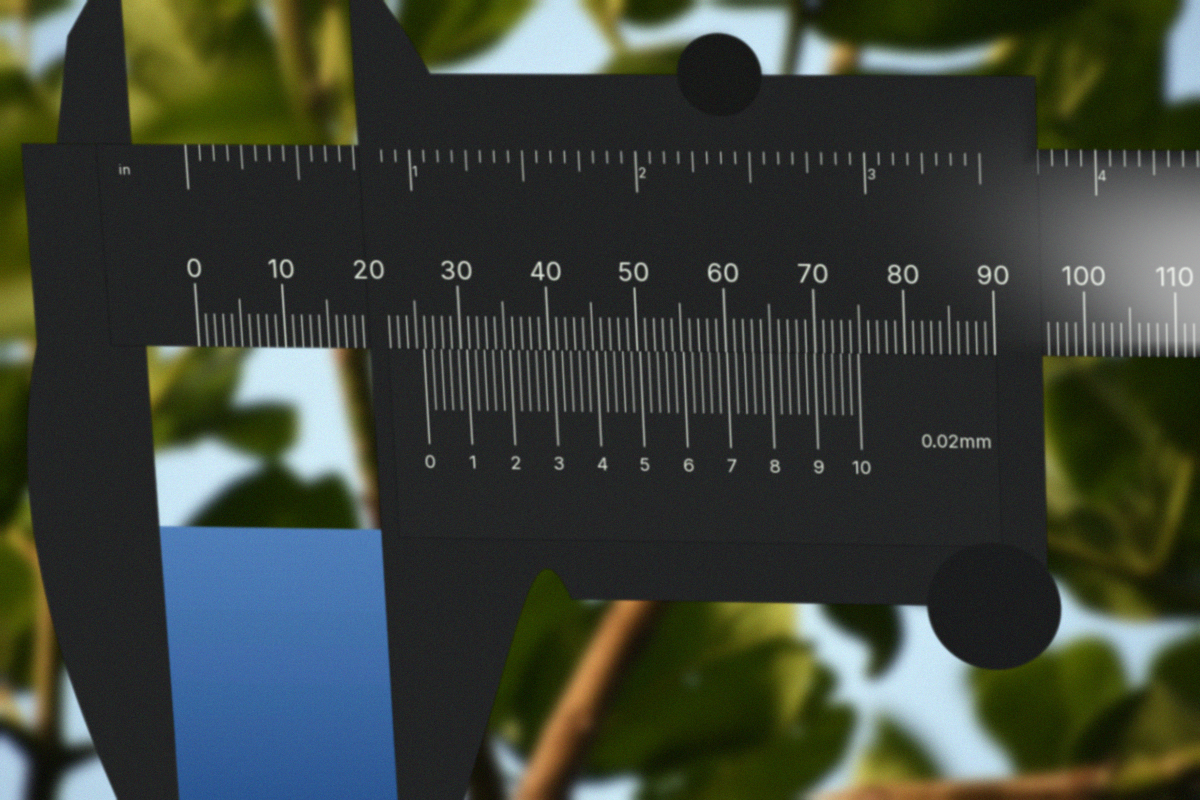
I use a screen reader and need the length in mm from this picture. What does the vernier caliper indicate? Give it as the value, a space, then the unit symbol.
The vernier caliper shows 25.8 mm
